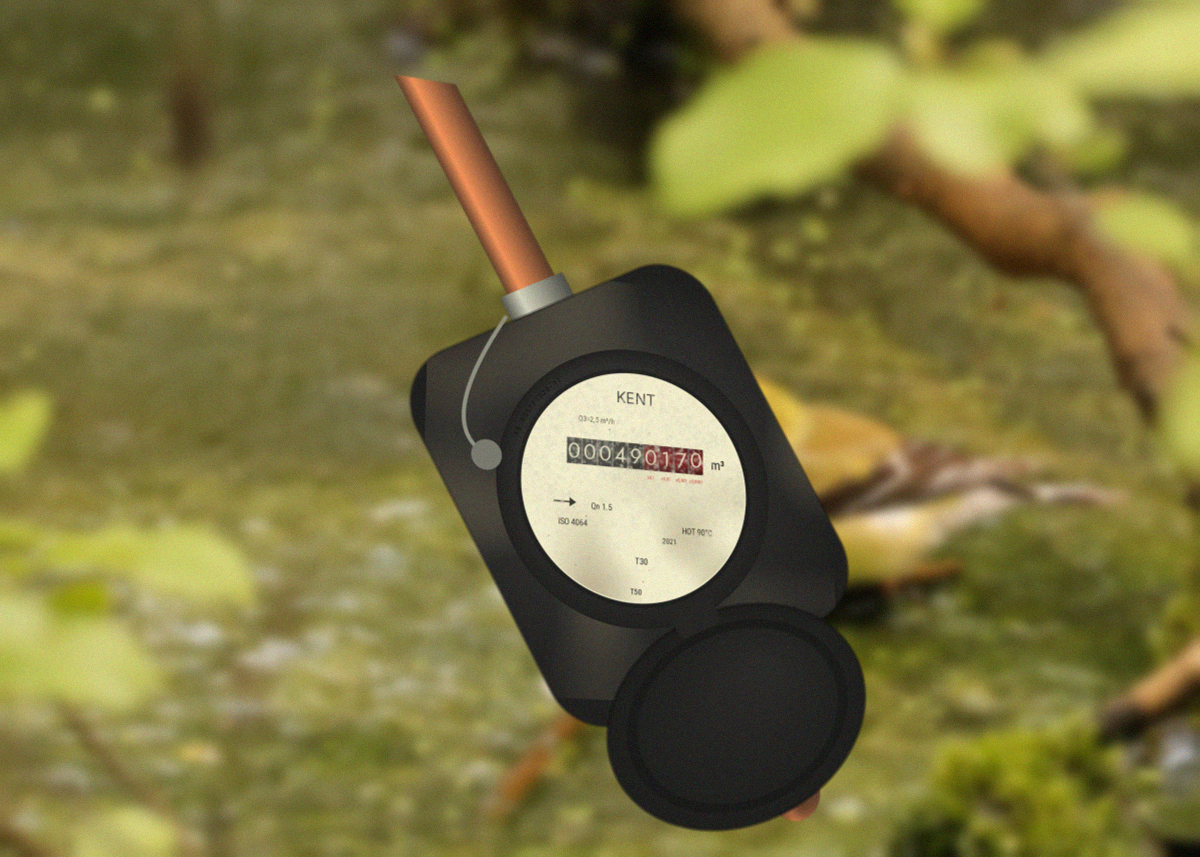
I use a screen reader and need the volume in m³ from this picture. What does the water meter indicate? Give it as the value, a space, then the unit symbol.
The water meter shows 49.0170 m³
